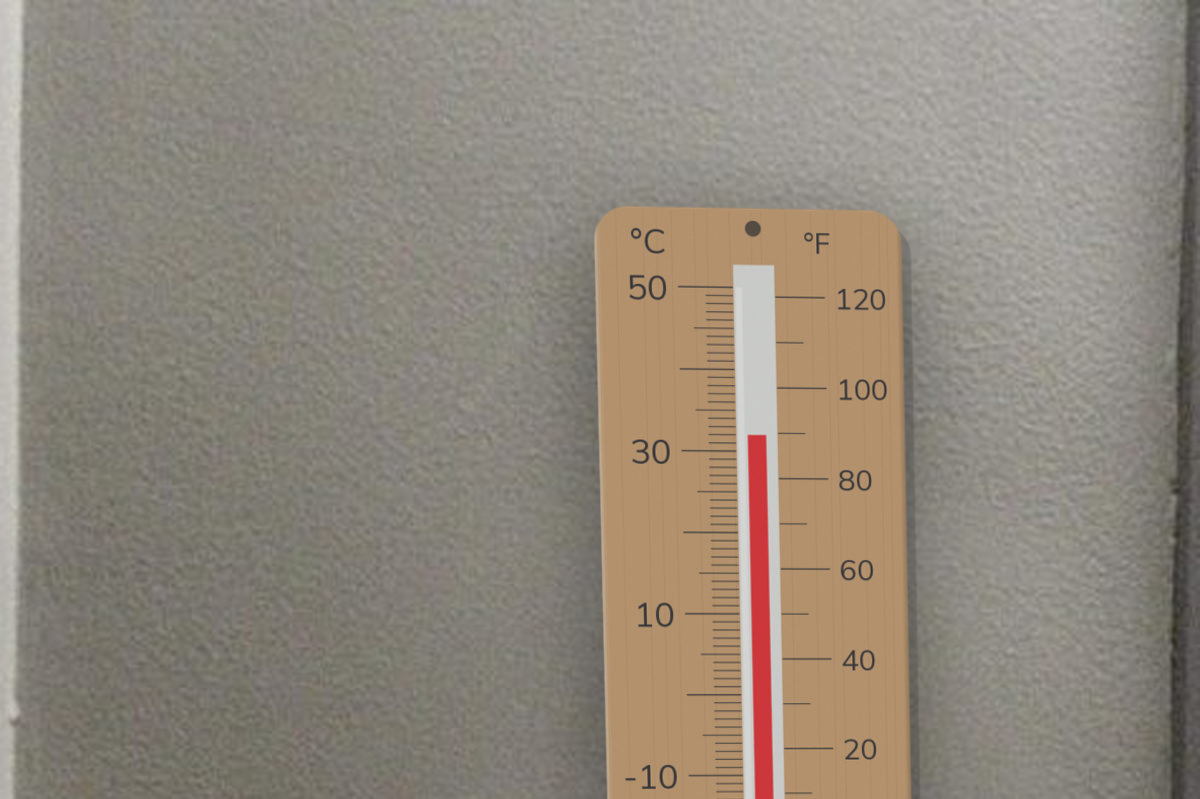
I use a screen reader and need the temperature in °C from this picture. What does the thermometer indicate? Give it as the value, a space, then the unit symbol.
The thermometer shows 32 °C
